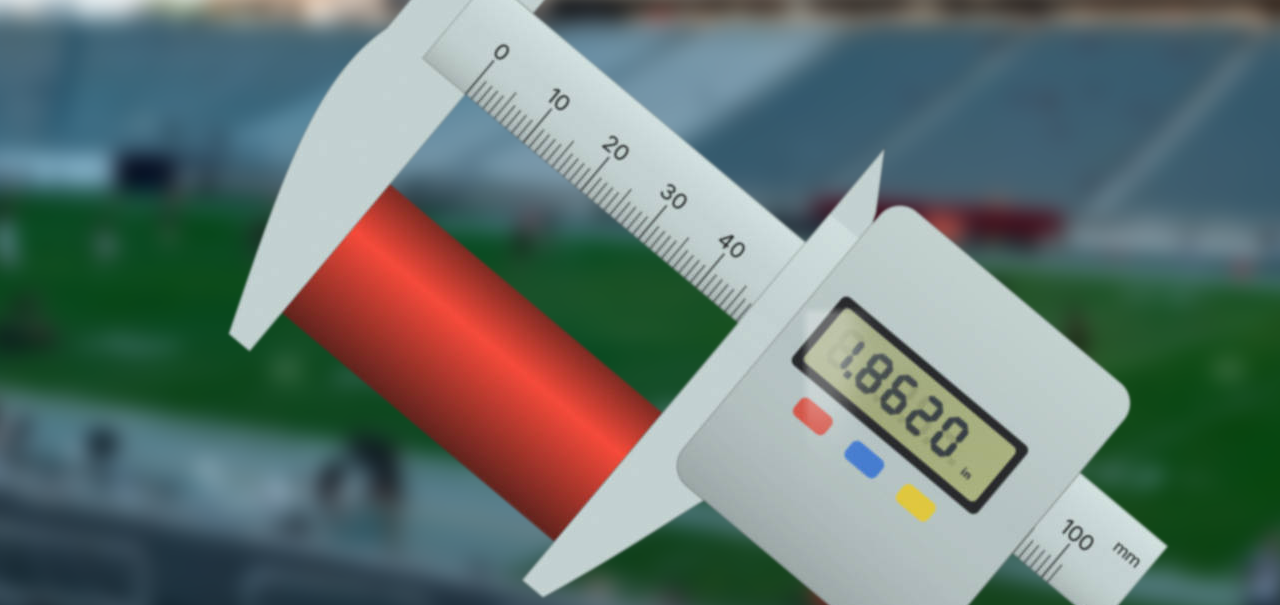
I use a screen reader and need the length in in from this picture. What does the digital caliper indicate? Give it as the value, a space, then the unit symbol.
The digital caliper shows 1.8620 in
